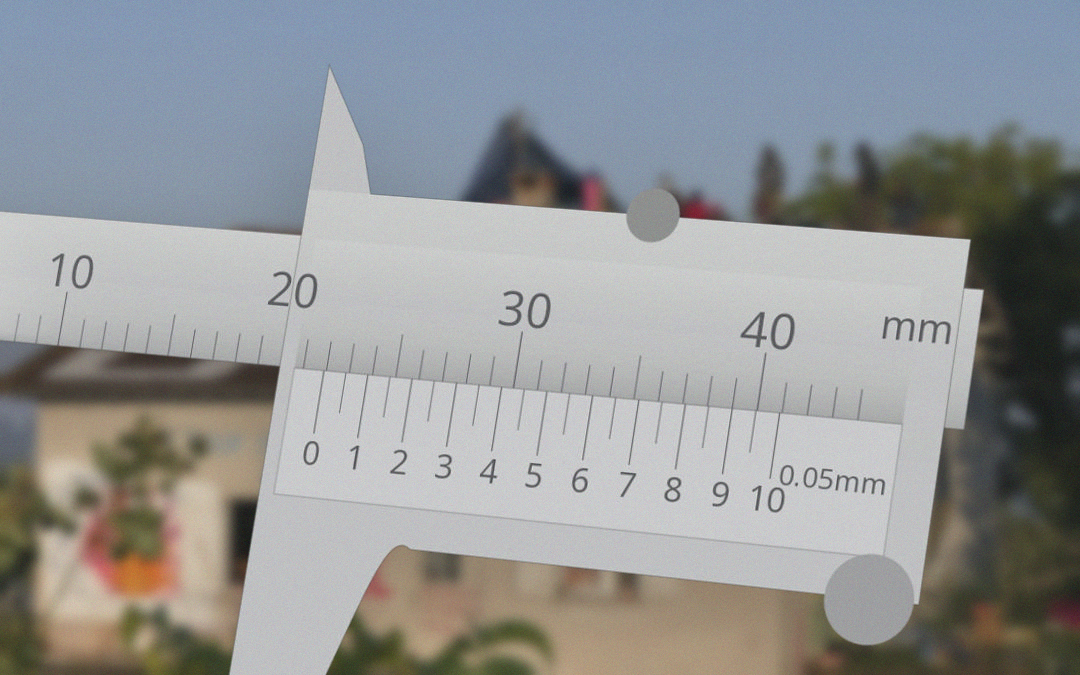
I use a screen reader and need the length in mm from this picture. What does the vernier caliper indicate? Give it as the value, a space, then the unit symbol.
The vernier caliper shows 21.90 mm
